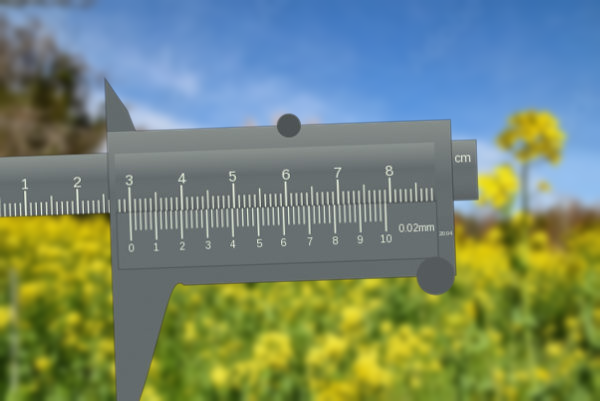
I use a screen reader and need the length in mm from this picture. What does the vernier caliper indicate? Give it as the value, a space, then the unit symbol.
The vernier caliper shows 30.0 mm
